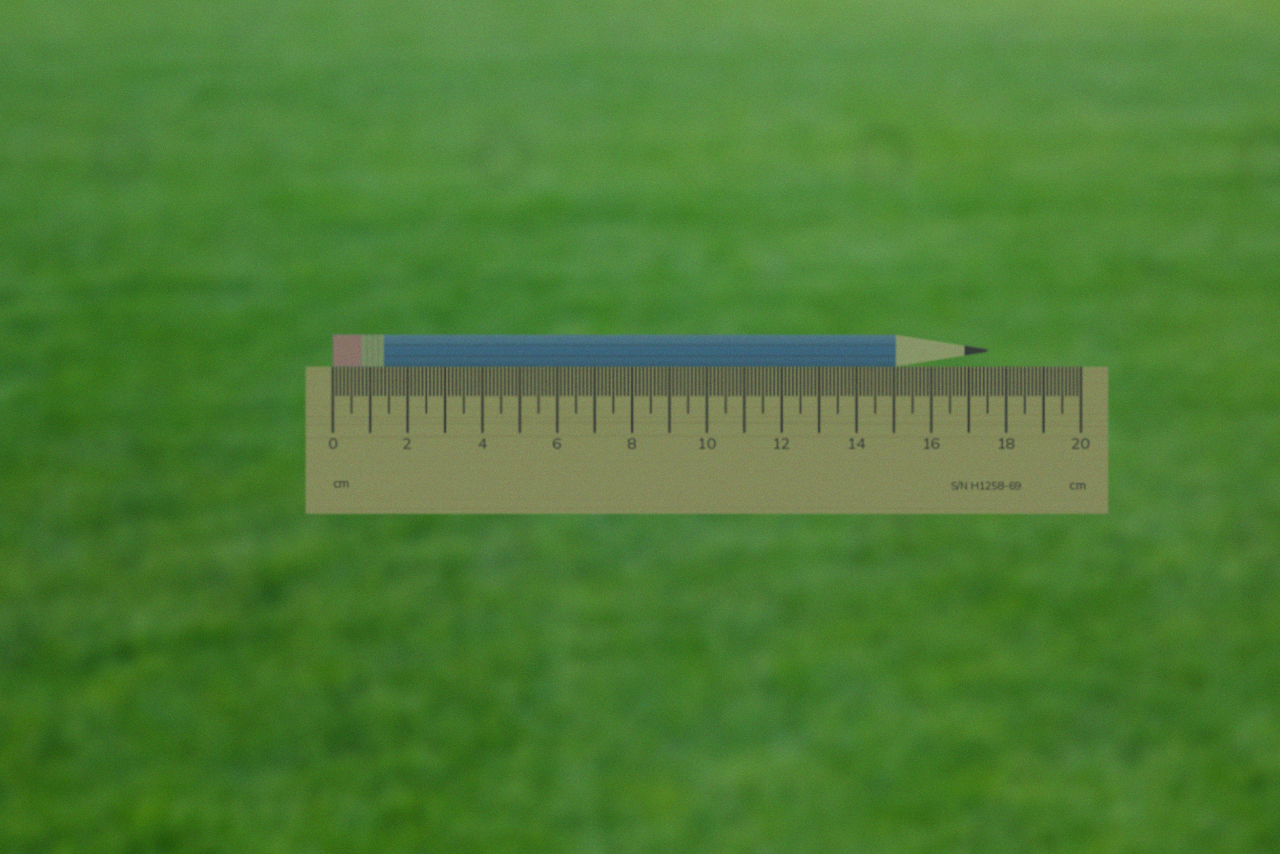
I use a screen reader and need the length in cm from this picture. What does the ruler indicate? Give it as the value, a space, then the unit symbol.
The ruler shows 17.5 cm
